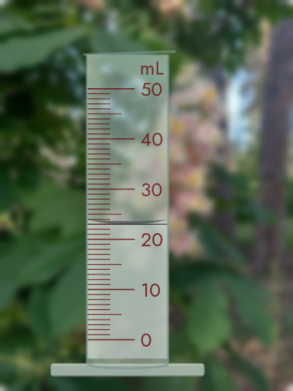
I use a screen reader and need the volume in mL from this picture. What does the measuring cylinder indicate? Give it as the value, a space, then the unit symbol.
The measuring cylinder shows 23 mL
